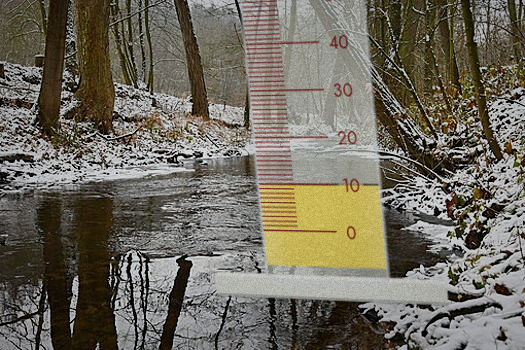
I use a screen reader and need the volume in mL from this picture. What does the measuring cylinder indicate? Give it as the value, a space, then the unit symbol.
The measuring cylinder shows 10 mL
